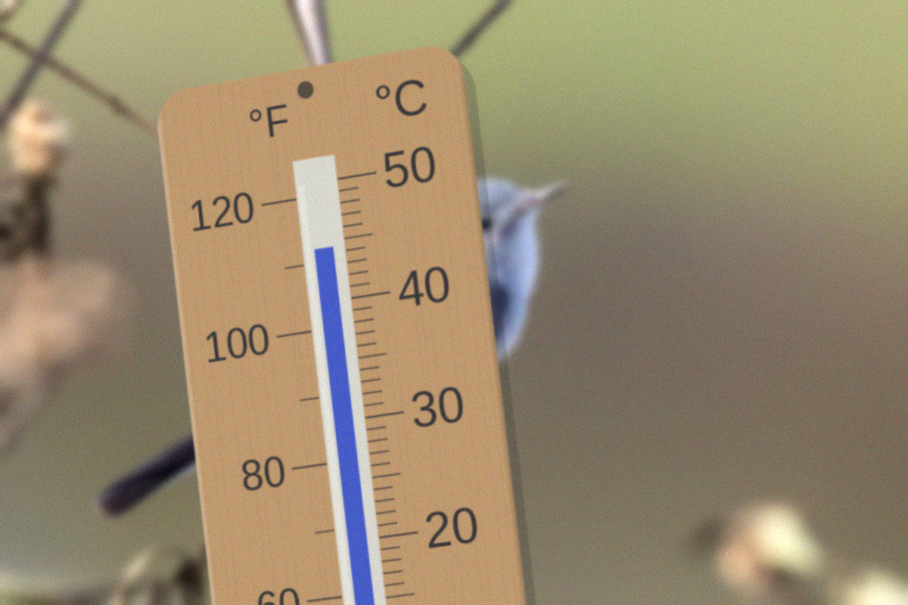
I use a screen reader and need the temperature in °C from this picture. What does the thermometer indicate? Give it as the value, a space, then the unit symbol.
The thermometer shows 44.5 °C
